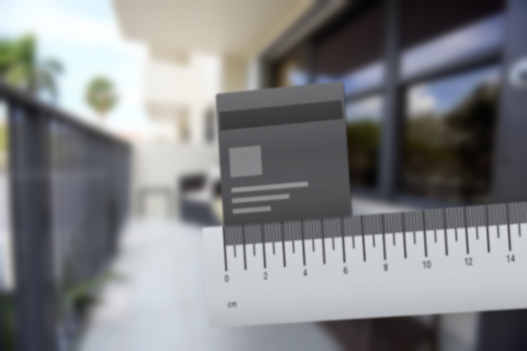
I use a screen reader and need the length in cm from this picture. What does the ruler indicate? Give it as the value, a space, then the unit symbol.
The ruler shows 6.5 cm
